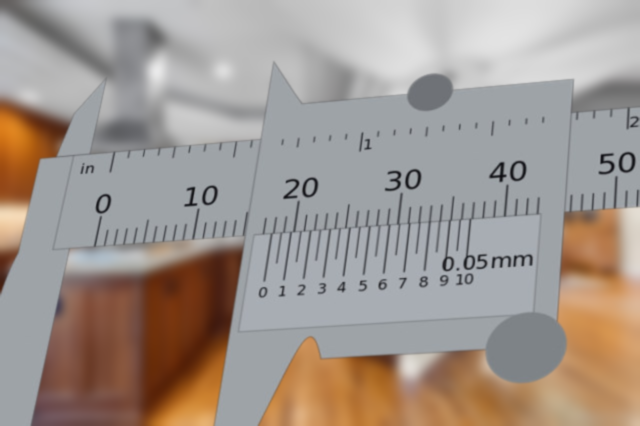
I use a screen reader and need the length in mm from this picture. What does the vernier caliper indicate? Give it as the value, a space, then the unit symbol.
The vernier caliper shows 17.8 mm
